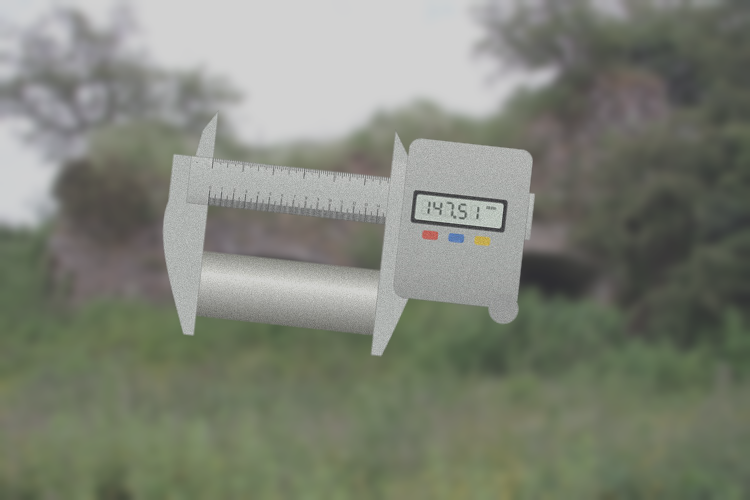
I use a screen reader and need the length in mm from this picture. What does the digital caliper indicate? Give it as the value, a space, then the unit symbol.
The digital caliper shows 147.51 mm
